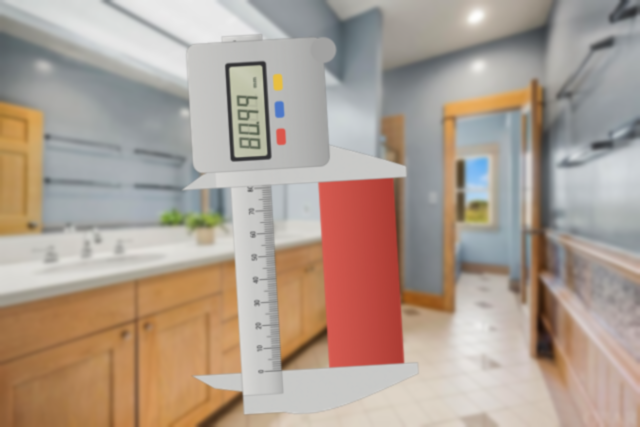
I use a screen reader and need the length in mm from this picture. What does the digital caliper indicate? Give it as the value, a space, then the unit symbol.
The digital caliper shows 80.99 mm
